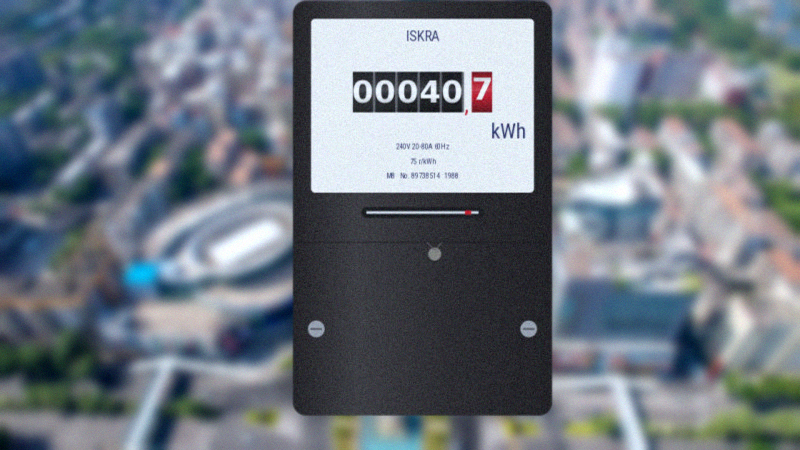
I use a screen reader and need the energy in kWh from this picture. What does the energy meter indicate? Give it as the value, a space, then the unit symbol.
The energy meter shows 40.7 kWh
